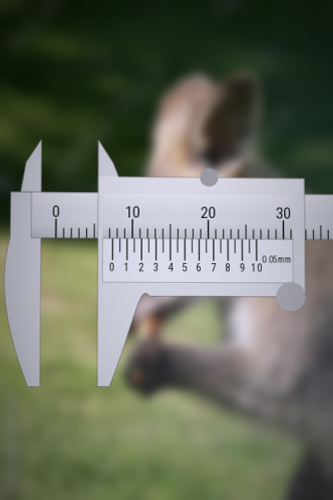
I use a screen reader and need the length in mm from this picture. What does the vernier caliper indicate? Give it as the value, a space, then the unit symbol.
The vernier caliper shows 7.4 mm
